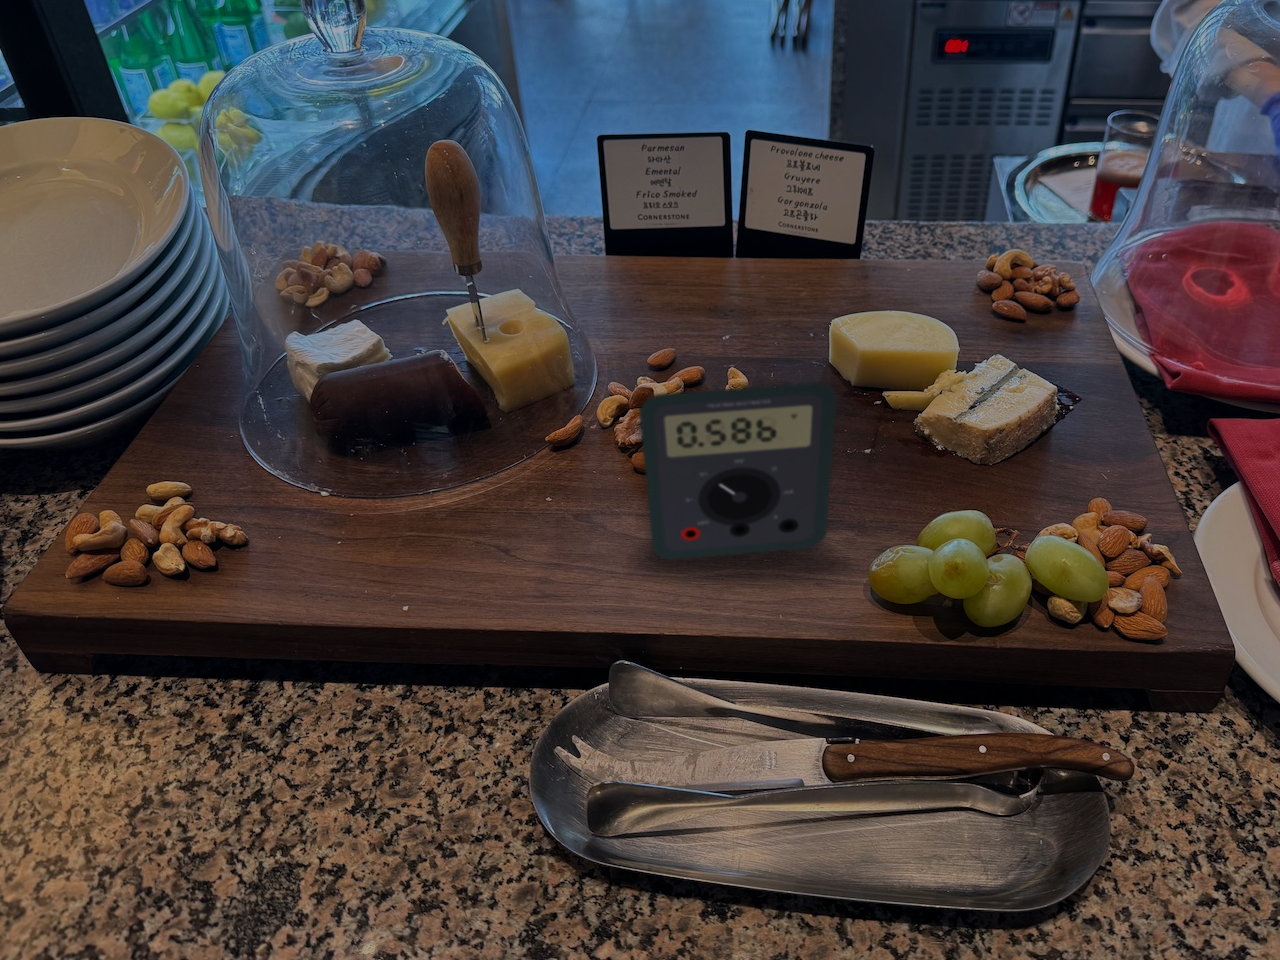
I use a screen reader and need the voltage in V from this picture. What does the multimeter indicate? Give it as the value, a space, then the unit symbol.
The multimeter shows 0.586 V
